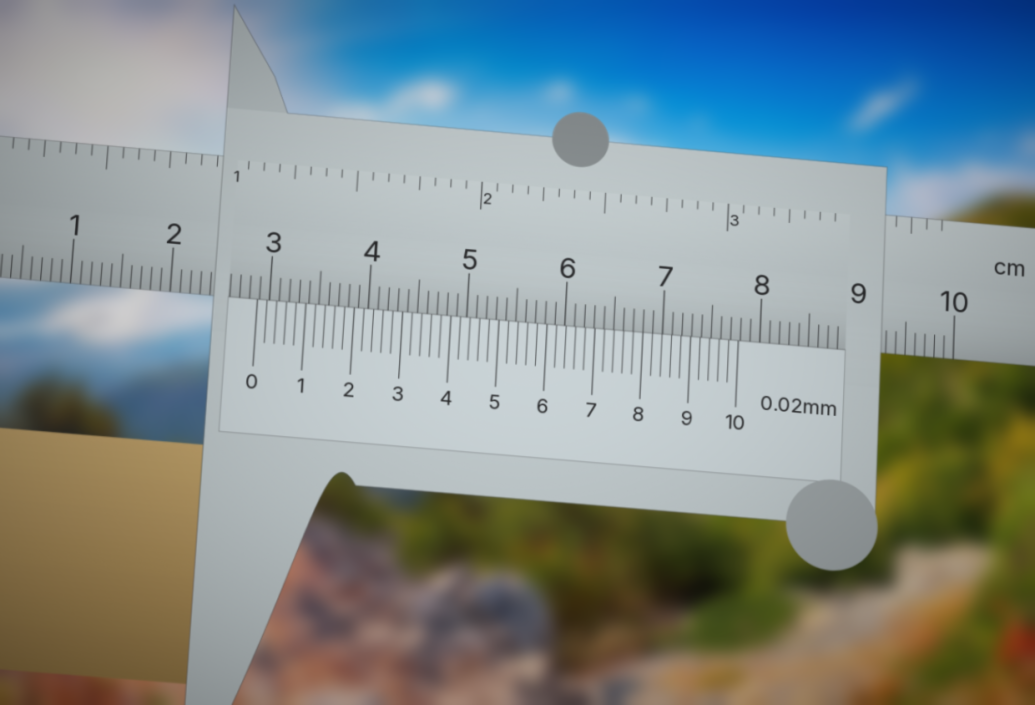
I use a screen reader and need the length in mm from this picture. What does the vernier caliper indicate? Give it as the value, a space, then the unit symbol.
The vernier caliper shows 28.8 mm
